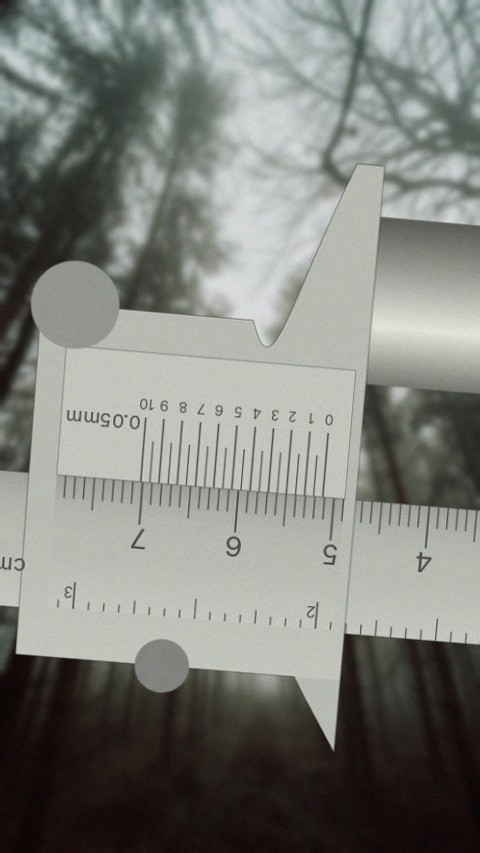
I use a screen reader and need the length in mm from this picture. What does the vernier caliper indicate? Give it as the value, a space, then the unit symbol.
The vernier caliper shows 51.2 mm
